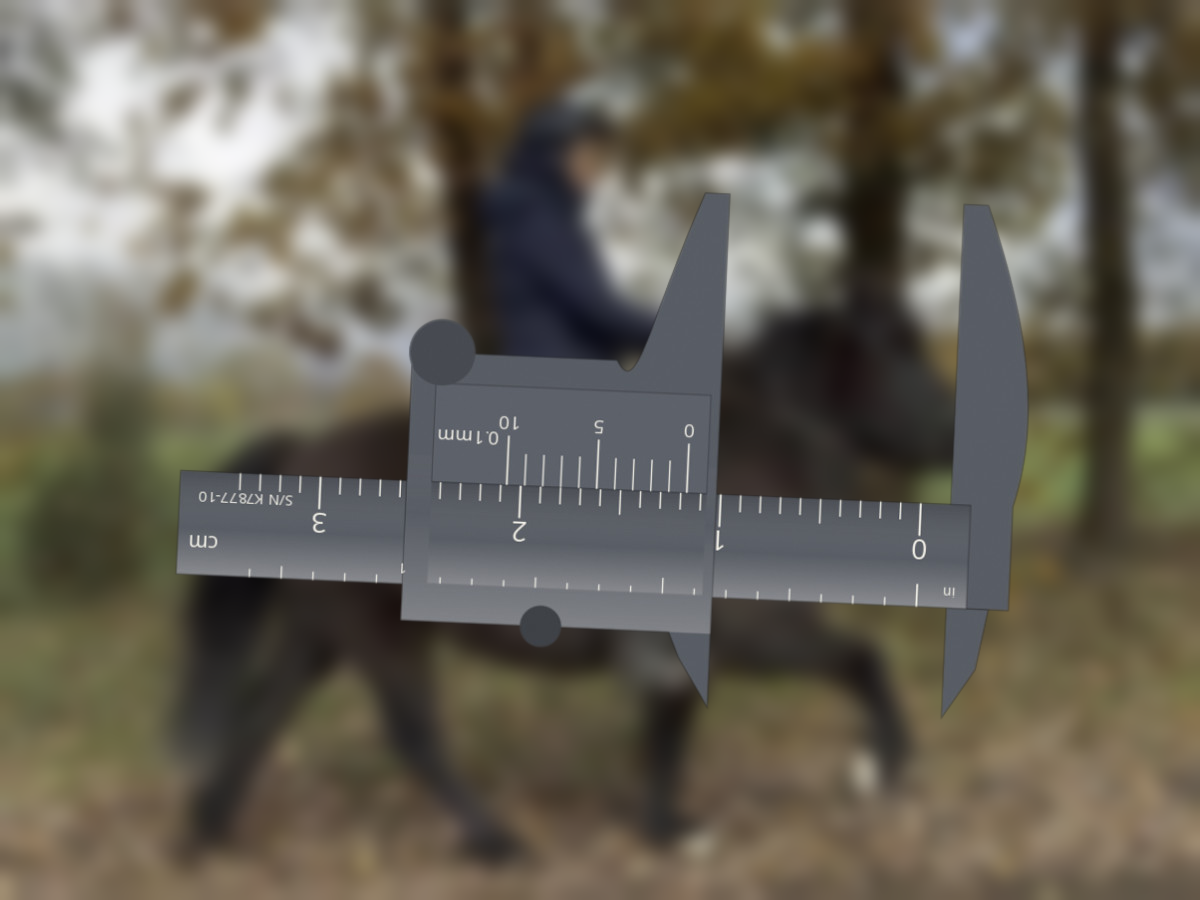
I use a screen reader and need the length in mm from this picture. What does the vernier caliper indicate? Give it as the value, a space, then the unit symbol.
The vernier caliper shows 11.7 mm
